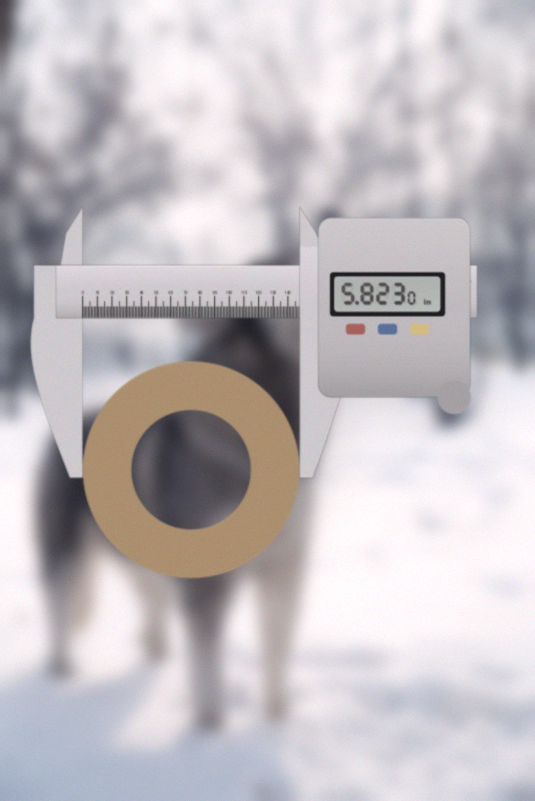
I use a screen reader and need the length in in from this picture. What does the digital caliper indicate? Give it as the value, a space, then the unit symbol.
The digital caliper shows 5.8230 in
